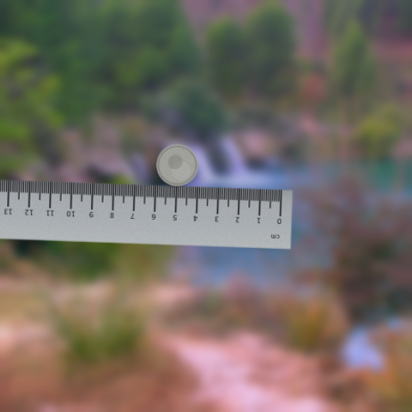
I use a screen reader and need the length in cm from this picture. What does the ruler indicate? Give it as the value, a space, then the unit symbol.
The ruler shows 2 cm
